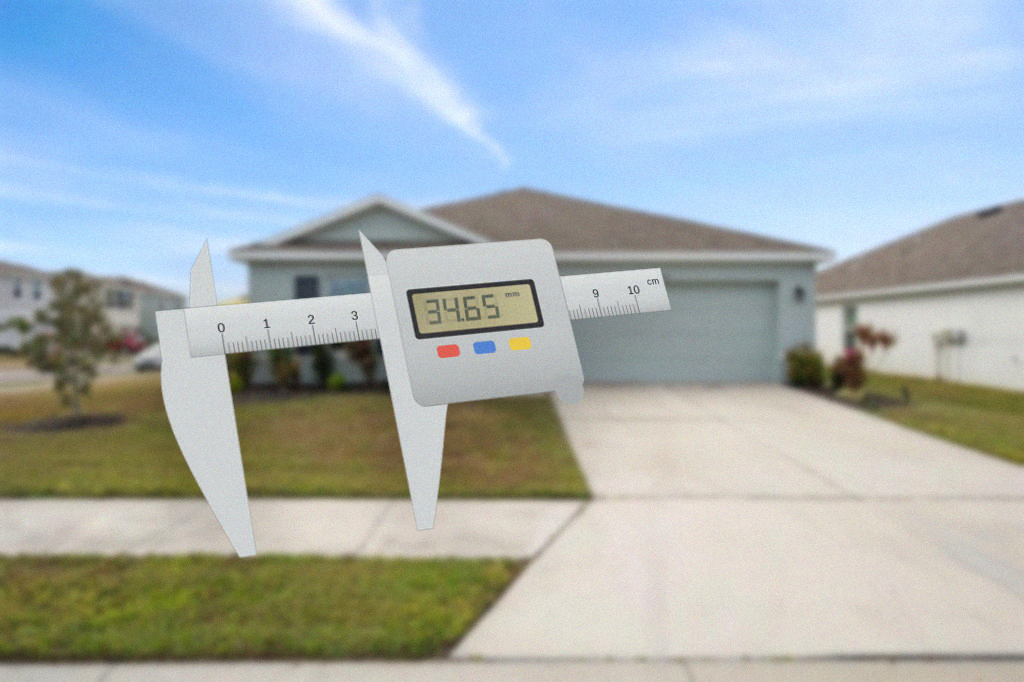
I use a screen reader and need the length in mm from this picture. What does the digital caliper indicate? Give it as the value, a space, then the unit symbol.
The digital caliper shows 34.65 mm
